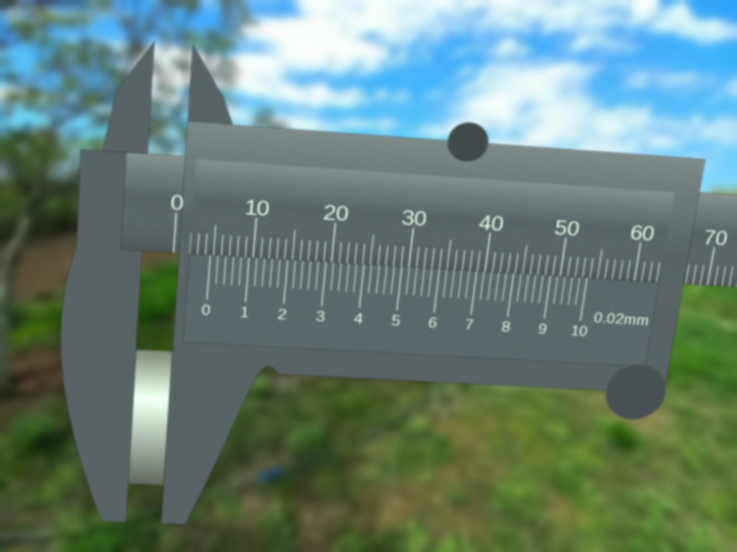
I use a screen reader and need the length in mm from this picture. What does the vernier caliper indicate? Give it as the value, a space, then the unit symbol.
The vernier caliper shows 4.6 mm
